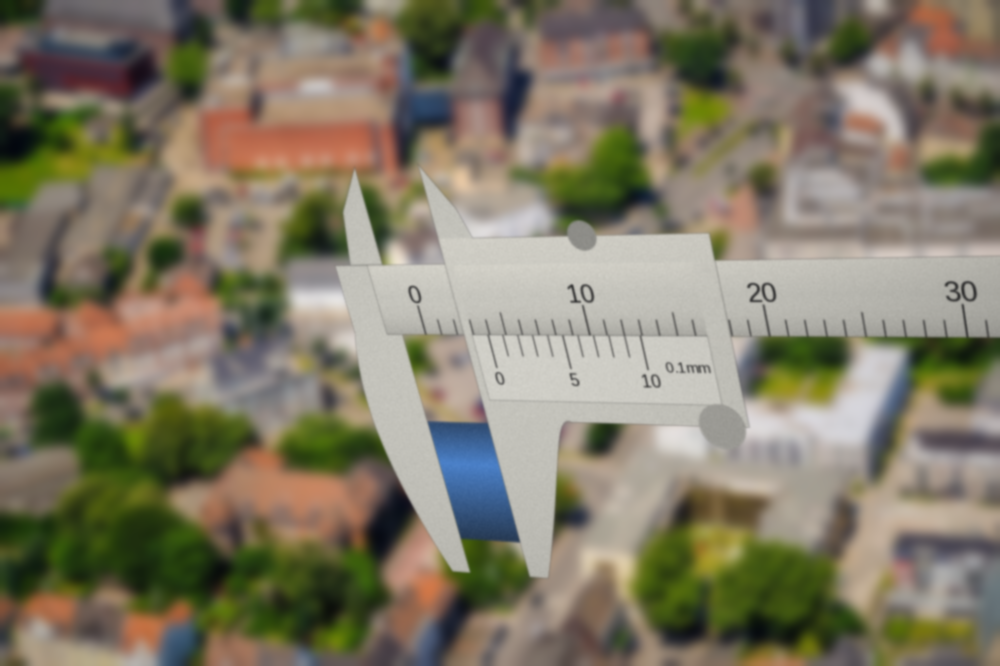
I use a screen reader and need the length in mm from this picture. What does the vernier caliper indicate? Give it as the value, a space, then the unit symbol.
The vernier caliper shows 3.9 mm
